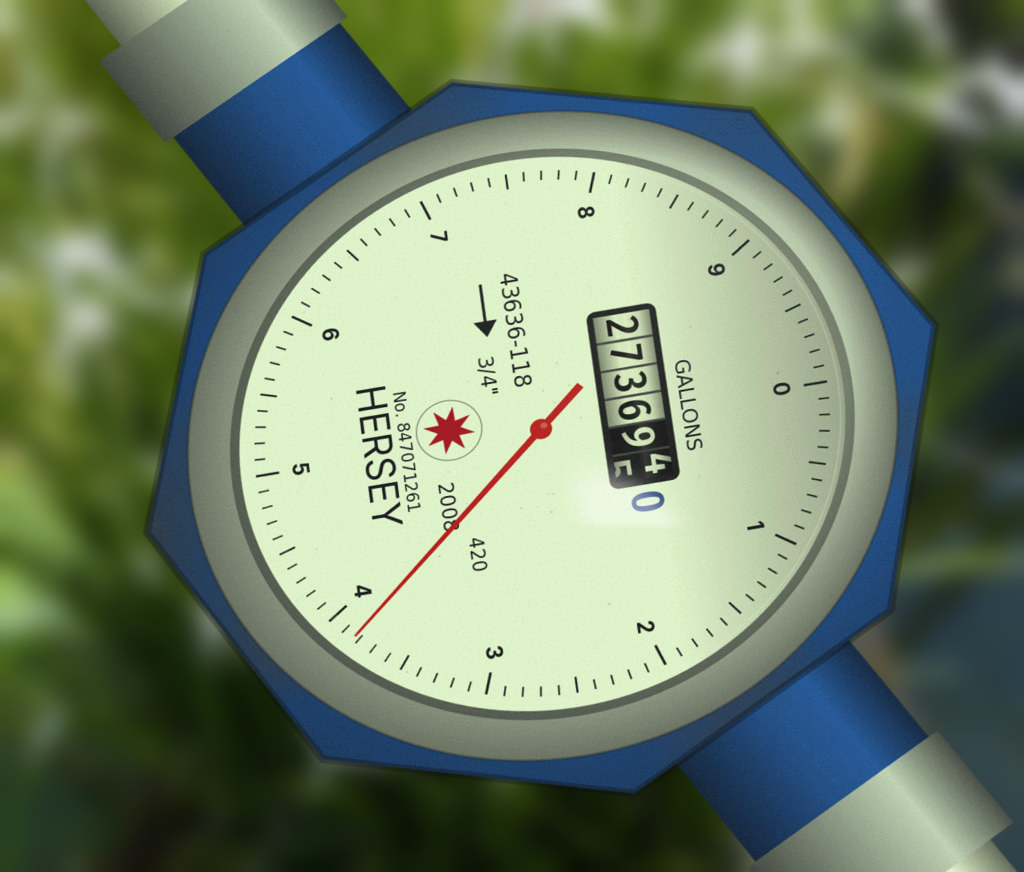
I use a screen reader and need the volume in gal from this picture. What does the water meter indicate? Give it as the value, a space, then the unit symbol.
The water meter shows 2736943.8 gal
